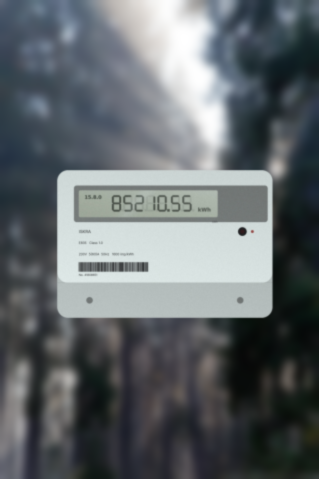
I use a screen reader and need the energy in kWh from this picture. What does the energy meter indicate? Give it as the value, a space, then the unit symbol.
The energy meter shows 85210.55 kWh
